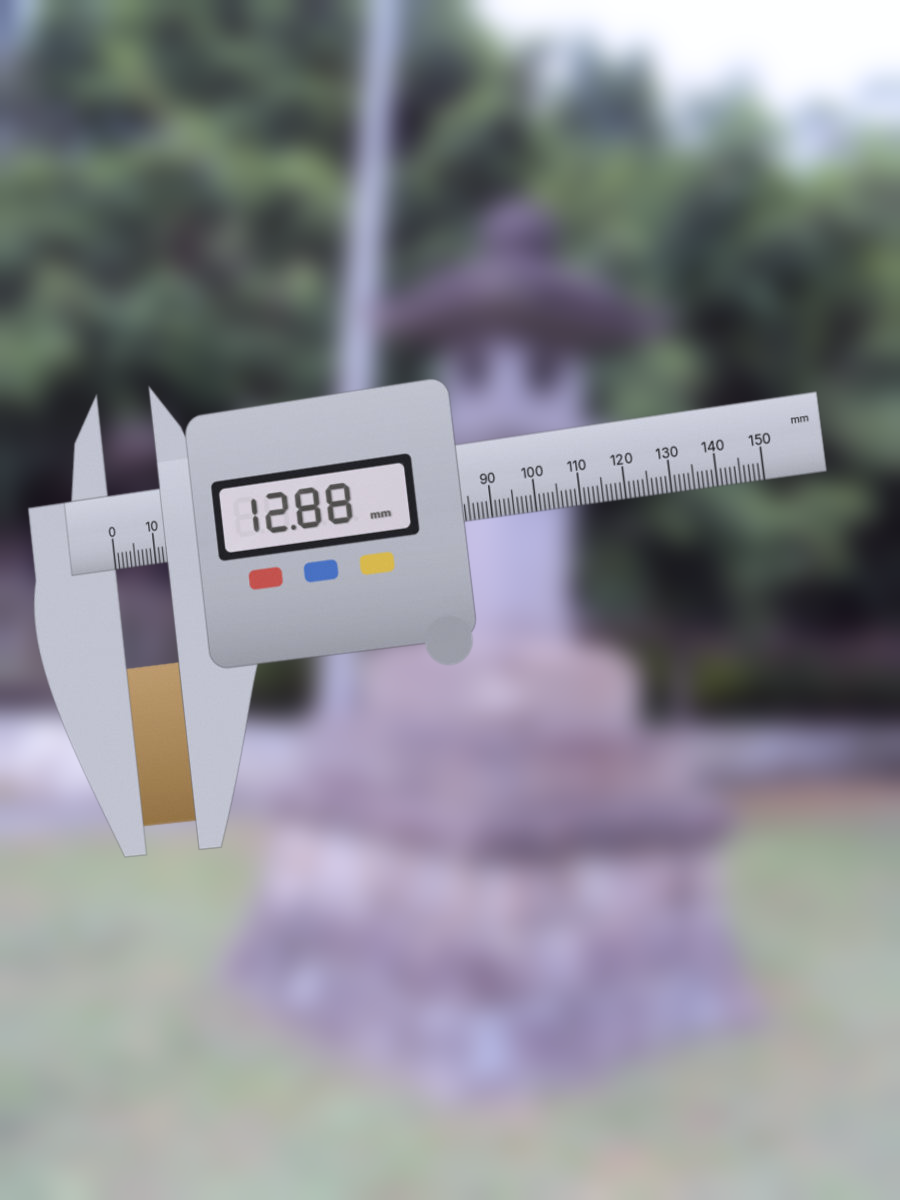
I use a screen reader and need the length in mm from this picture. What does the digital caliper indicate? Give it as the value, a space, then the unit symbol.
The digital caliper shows 12.88 mm
